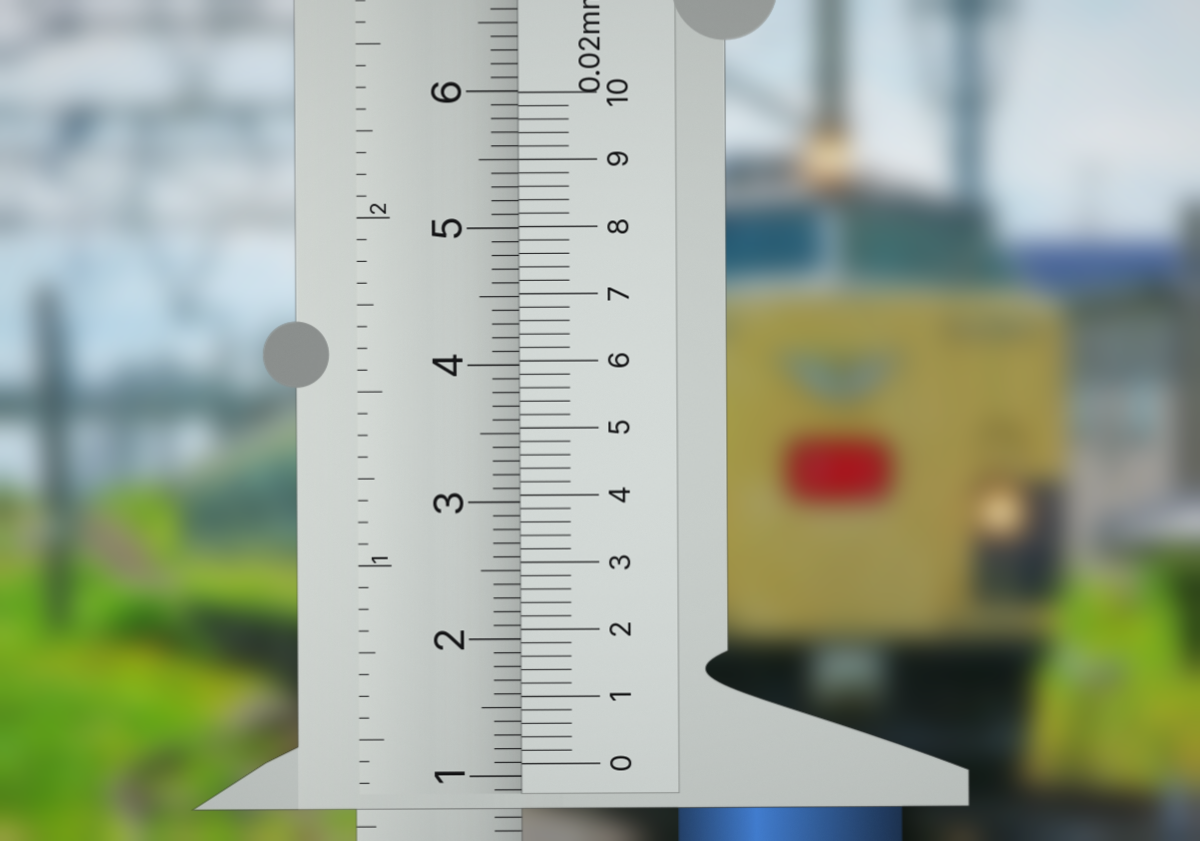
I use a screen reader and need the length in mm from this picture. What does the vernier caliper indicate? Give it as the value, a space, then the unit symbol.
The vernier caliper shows 10.9 mm
